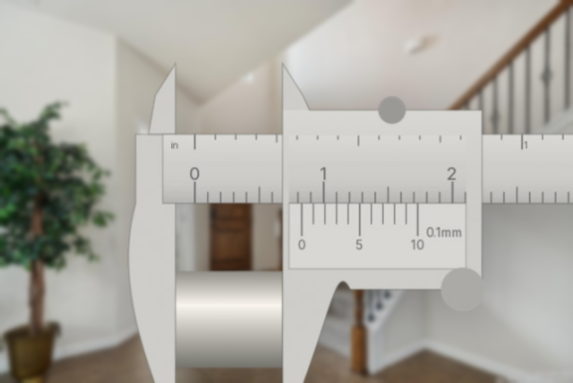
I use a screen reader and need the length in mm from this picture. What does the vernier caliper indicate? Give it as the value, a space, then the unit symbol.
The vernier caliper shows 8.3 mm
